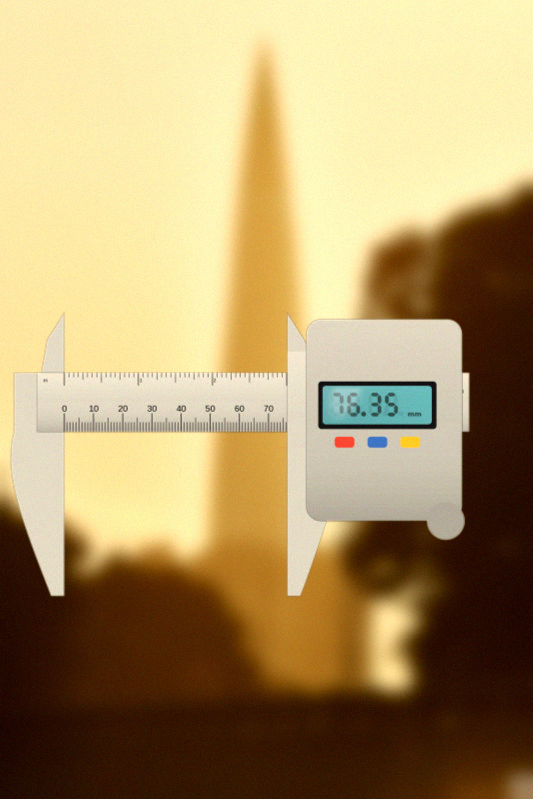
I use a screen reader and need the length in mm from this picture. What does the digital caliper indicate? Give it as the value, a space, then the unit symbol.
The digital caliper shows 76.35 mm
